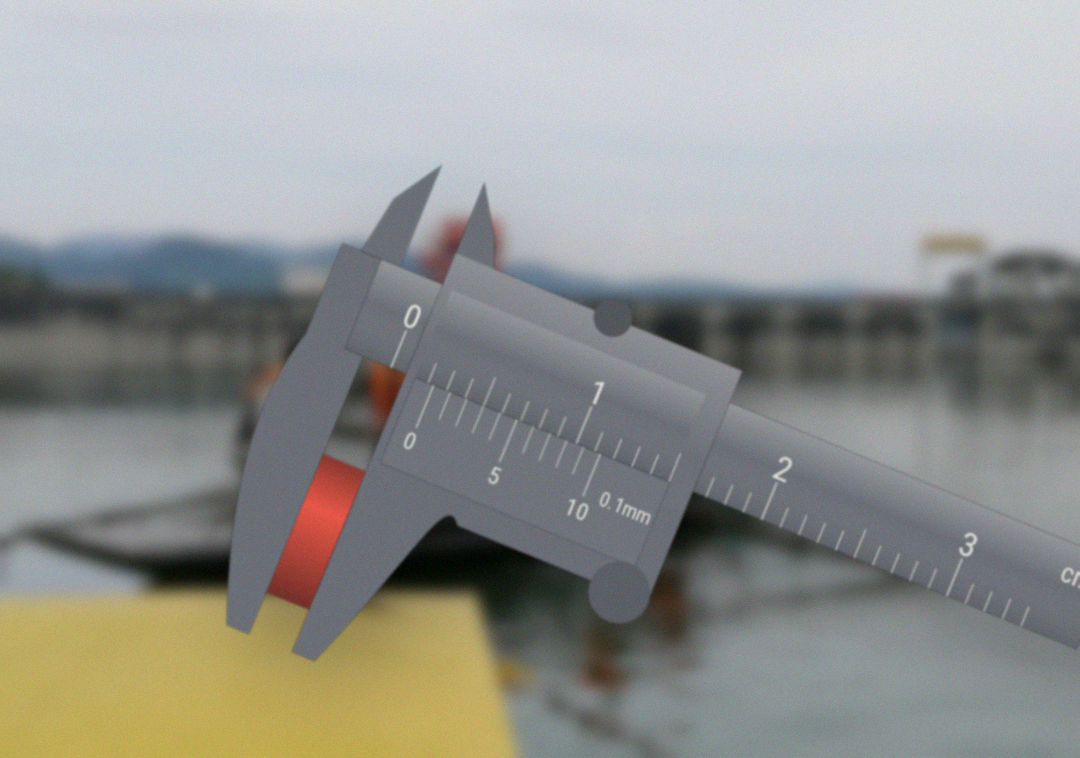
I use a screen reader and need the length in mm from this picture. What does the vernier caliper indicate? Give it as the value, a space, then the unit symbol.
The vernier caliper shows 2.3 mm
